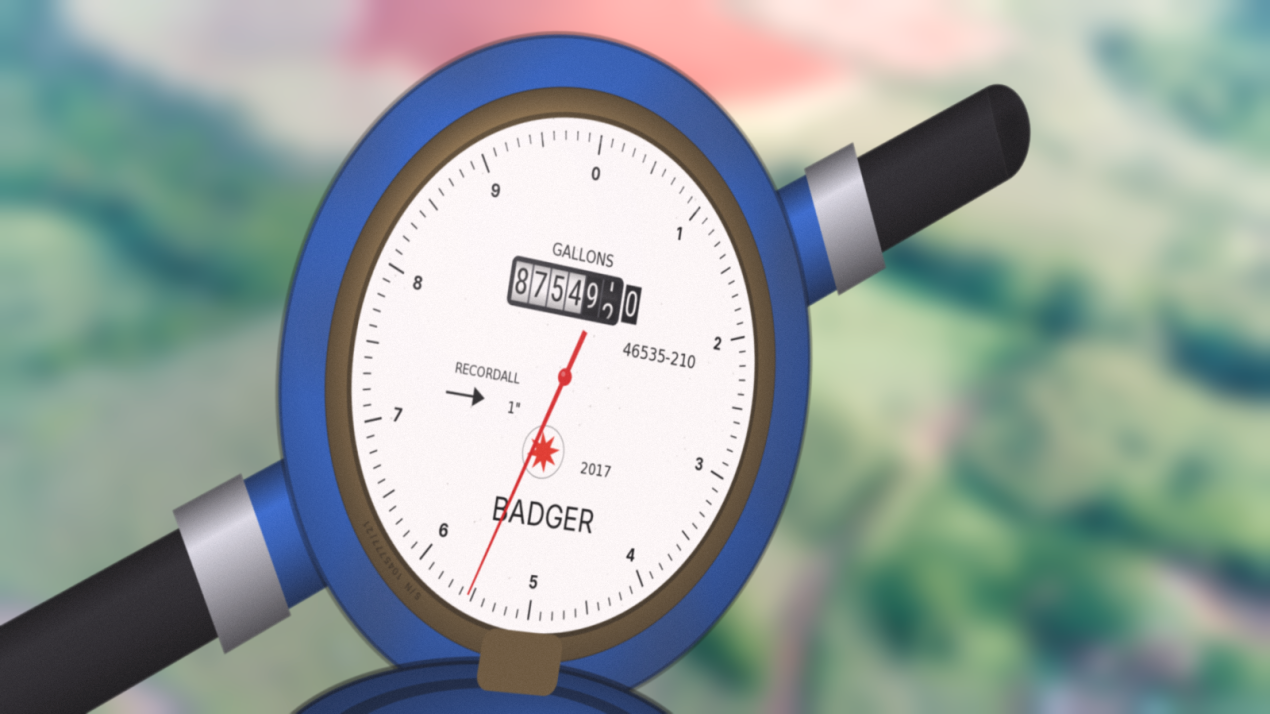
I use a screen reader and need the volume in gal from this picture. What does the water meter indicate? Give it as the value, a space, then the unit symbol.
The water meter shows 8754915.5 gal
